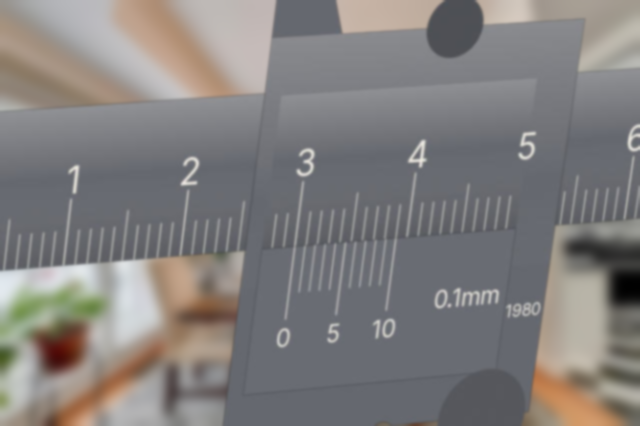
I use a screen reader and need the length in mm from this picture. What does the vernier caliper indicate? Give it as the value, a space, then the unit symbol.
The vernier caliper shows 30.0 mm
